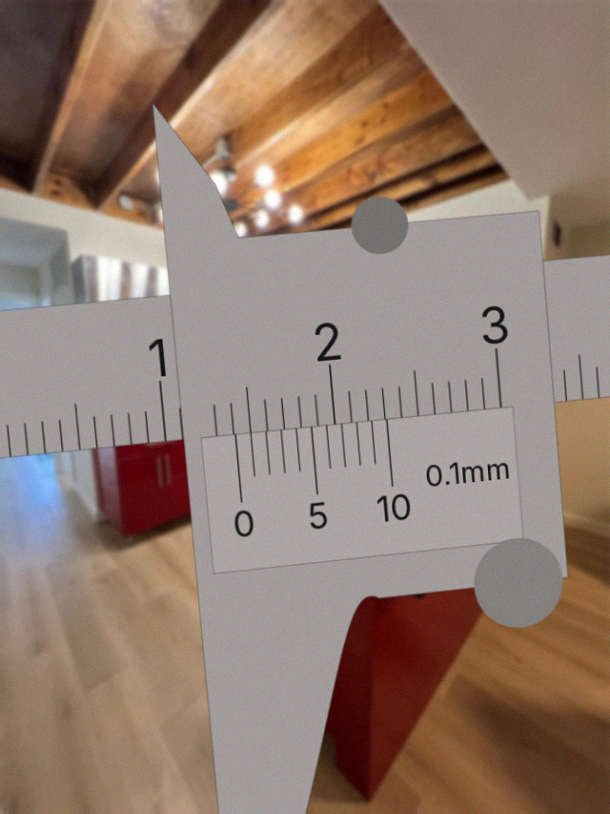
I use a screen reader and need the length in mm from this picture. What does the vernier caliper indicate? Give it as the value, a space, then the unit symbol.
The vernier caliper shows 14.1 mm
